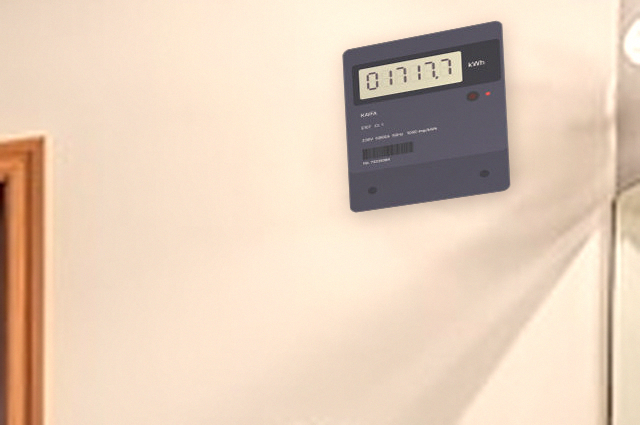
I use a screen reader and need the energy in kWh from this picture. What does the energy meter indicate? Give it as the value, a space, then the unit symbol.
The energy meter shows 1717.7 kWh
